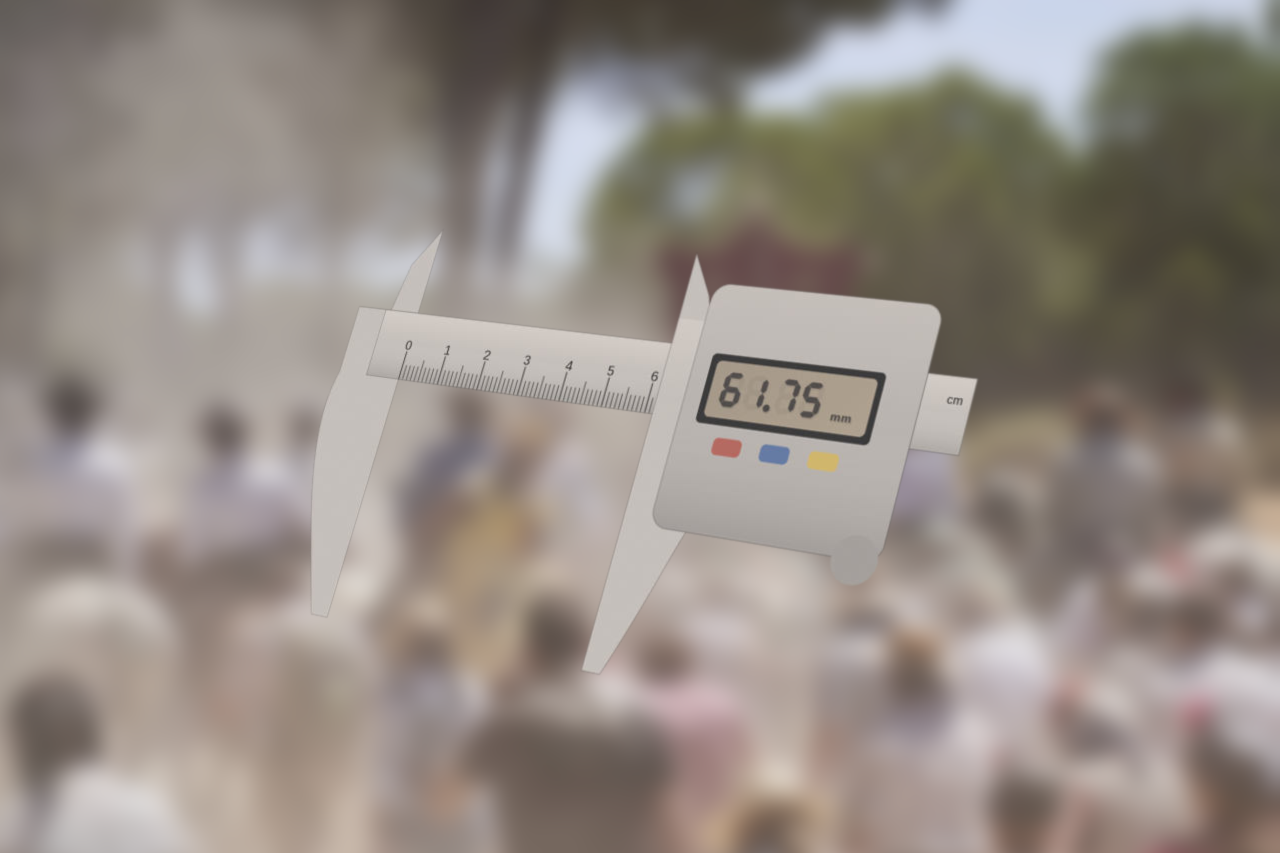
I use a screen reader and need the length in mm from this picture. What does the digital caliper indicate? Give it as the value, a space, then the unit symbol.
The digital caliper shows 61.75 mm
